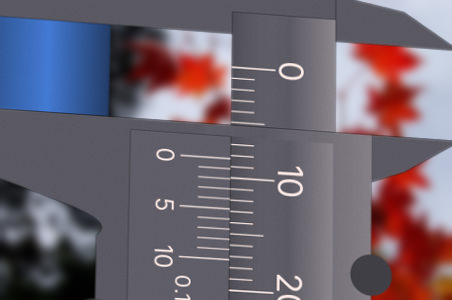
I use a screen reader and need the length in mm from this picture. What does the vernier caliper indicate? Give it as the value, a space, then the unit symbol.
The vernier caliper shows 8.3 mm
